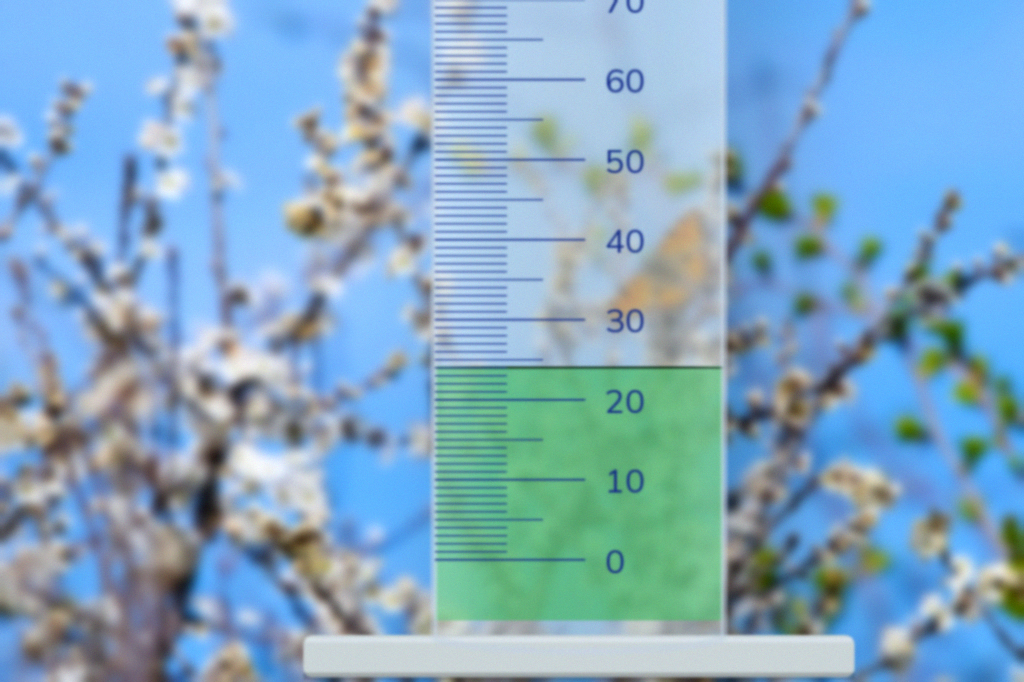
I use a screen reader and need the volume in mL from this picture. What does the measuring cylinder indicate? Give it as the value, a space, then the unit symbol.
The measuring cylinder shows 24 mL
